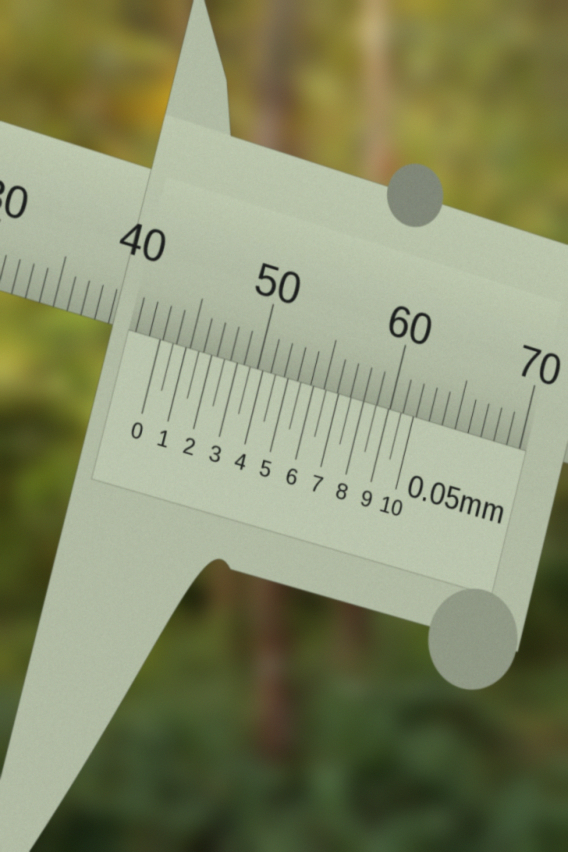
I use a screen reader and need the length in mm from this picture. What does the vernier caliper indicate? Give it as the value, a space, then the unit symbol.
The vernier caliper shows 42.8 mm
